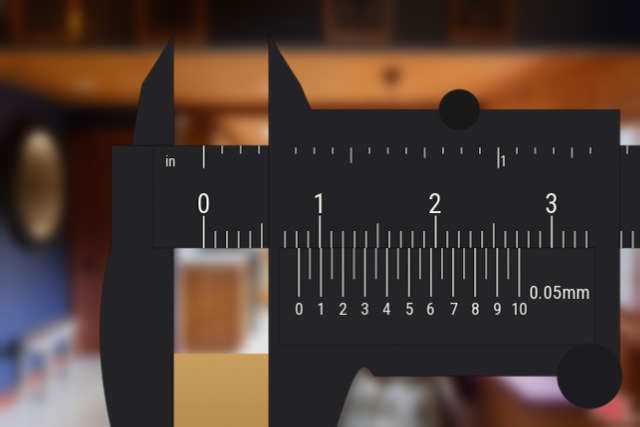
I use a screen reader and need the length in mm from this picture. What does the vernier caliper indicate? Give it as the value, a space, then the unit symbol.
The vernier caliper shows 8.2 mm
